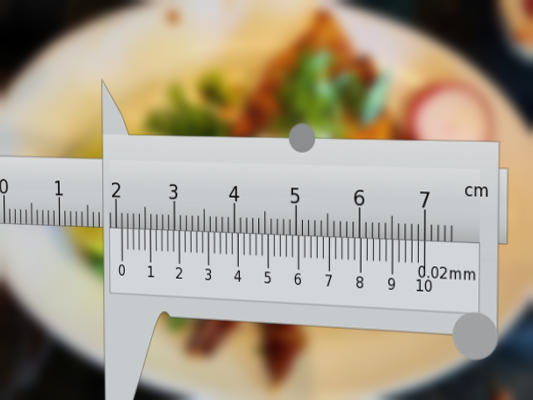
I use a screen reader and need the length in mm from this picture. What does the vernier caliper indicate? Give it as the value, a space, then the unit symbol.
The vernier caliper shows 21.0 mm
